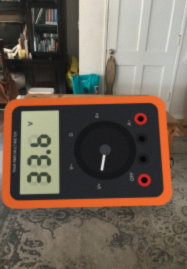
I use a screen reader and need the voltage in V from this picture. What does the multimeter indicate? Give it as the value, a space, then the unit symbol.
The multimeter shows 33.6 V
